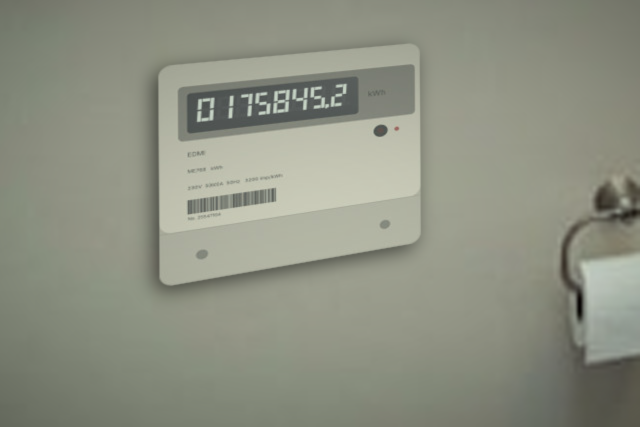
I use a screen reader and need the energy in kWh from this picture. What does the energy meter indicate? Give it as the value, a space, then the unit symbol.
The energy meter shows 175845.2 kWh
